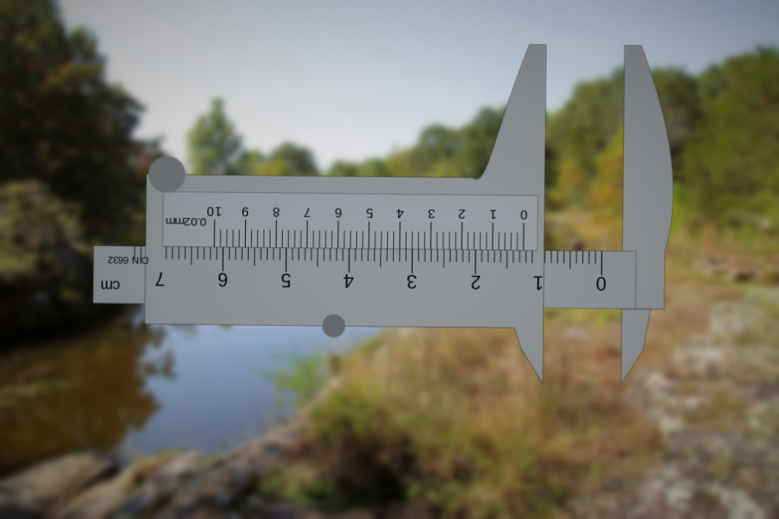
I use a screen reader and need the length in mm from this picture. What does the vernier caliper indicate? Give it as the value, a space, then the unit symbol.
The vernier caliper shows 12.4 mm
